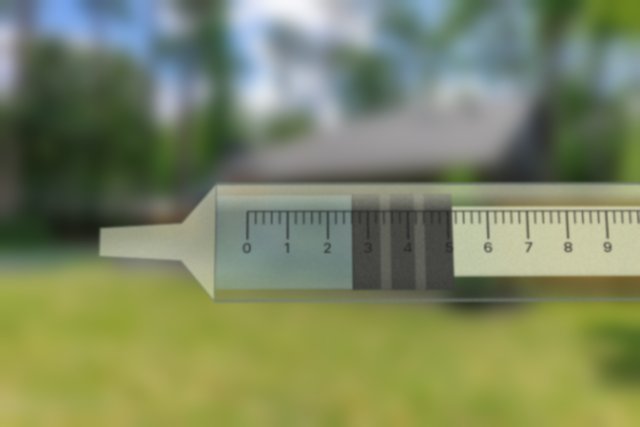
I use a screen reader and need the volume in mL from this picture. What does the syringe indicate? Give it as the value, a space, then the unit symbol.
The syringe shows 2.6 mL
